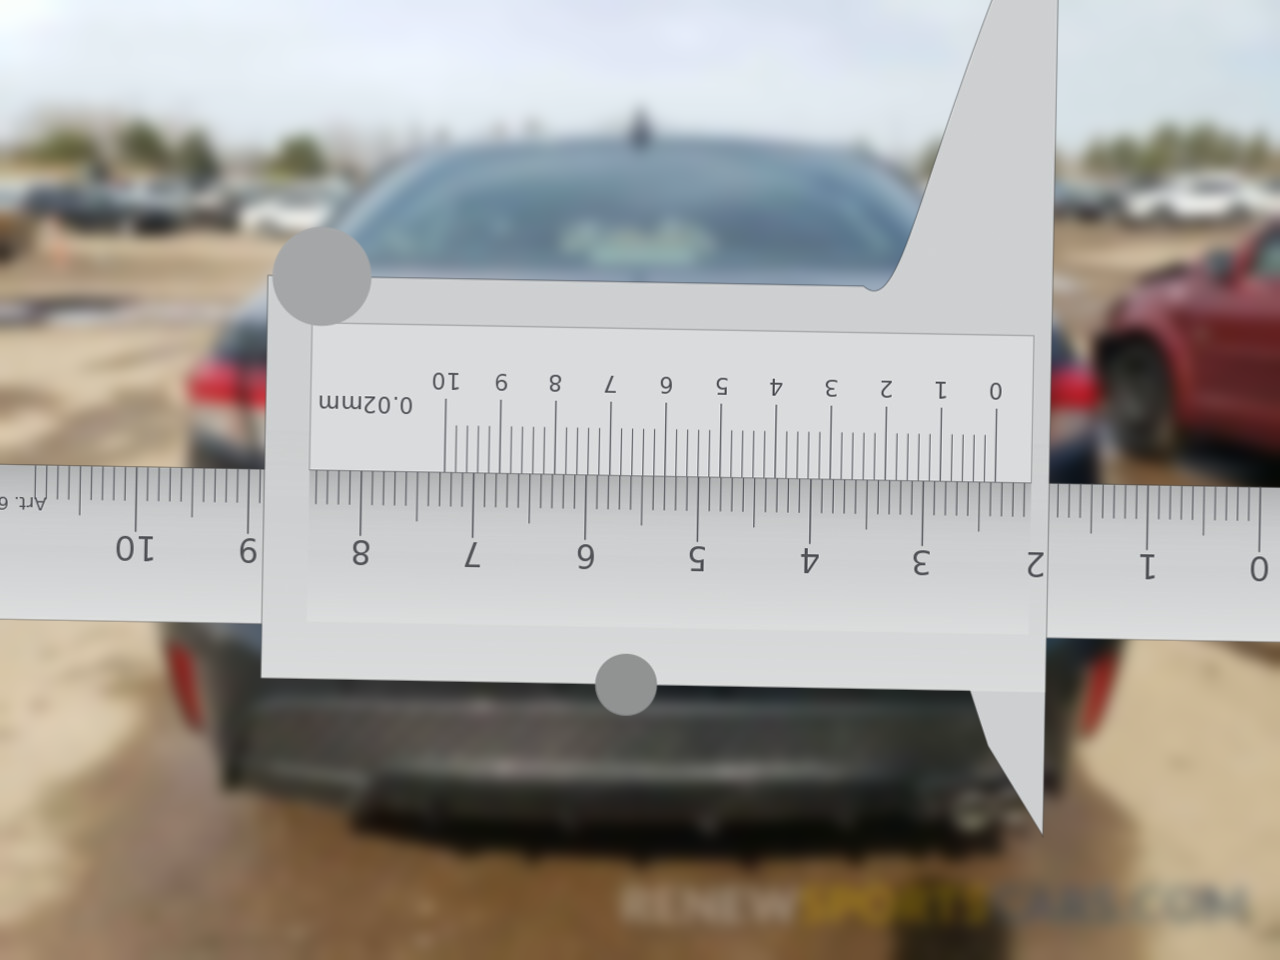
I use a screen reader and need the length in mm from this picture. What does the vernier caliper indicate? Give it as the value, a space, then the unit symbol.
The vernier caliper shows 23.6 mm
